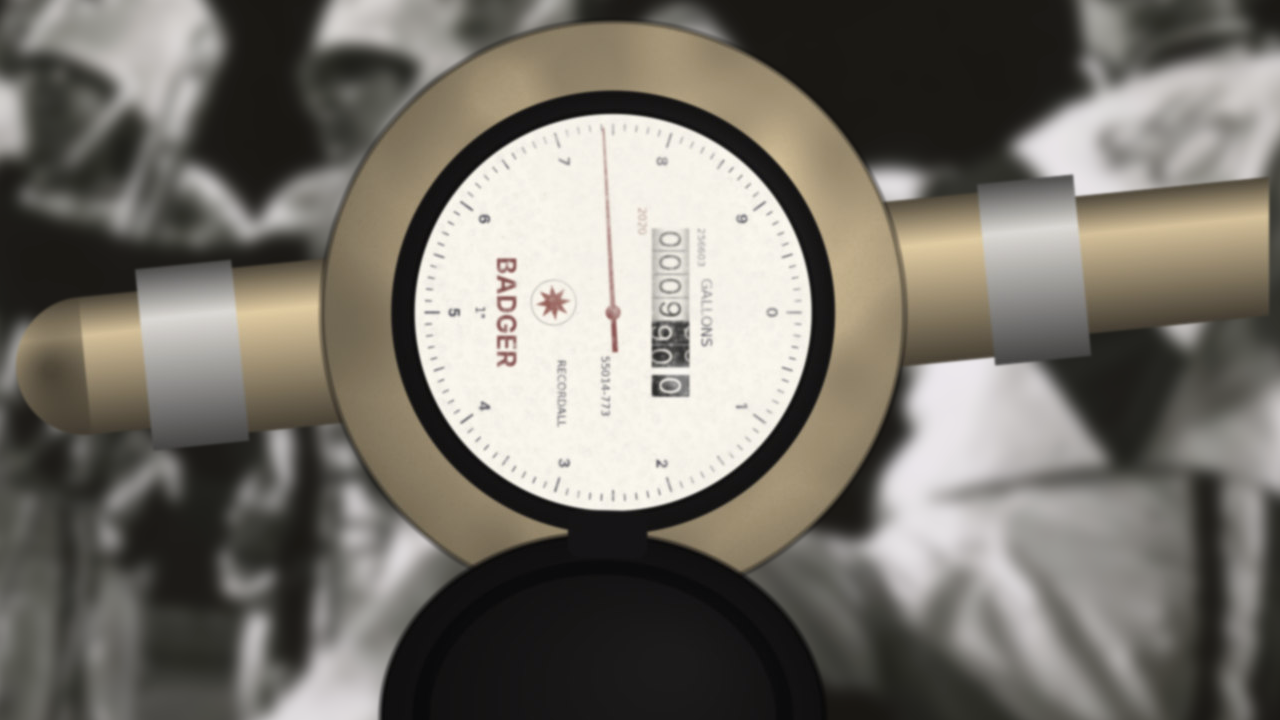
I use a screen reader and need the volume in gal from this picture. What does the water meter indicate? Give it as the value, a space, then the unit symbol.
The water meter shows 9897.4 gal
